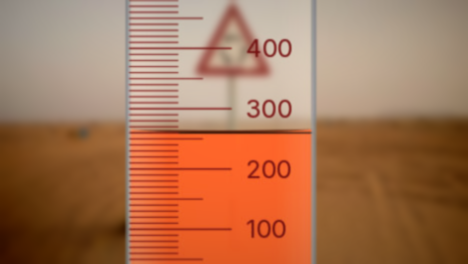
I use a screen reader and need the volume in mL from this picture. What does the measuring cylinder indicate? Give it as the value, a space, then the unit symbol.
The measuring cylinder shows 260 mL
